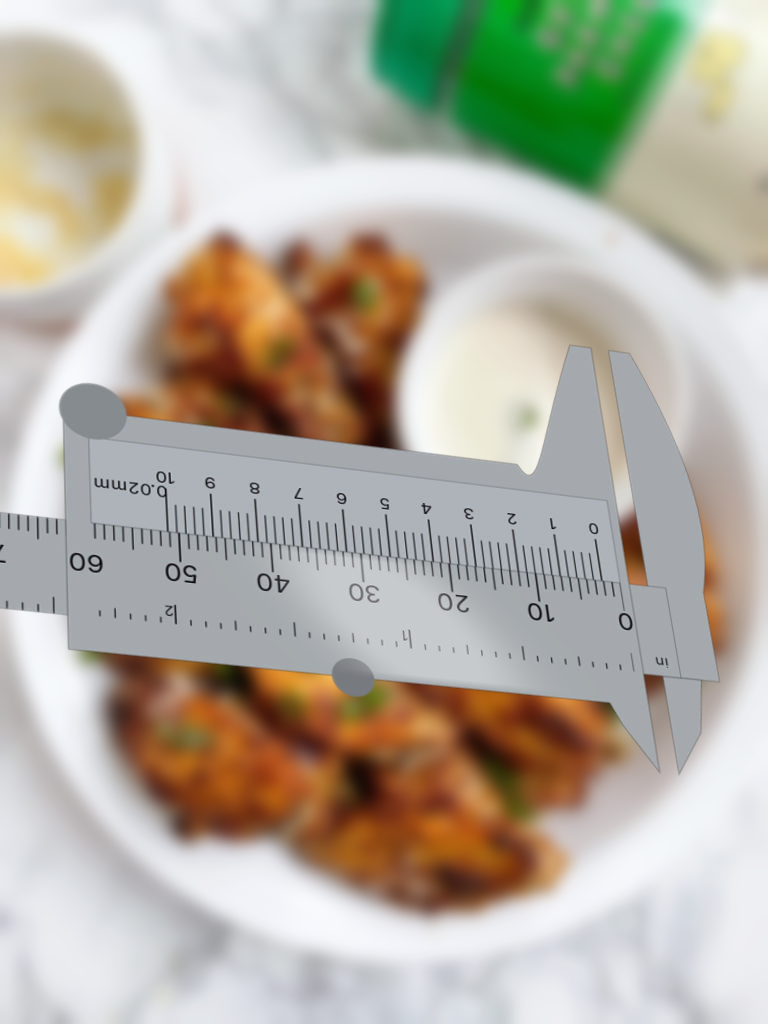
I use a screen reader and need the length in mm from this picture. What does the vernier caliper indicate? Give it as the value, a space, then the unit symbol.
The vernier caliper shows 2.2 mm
